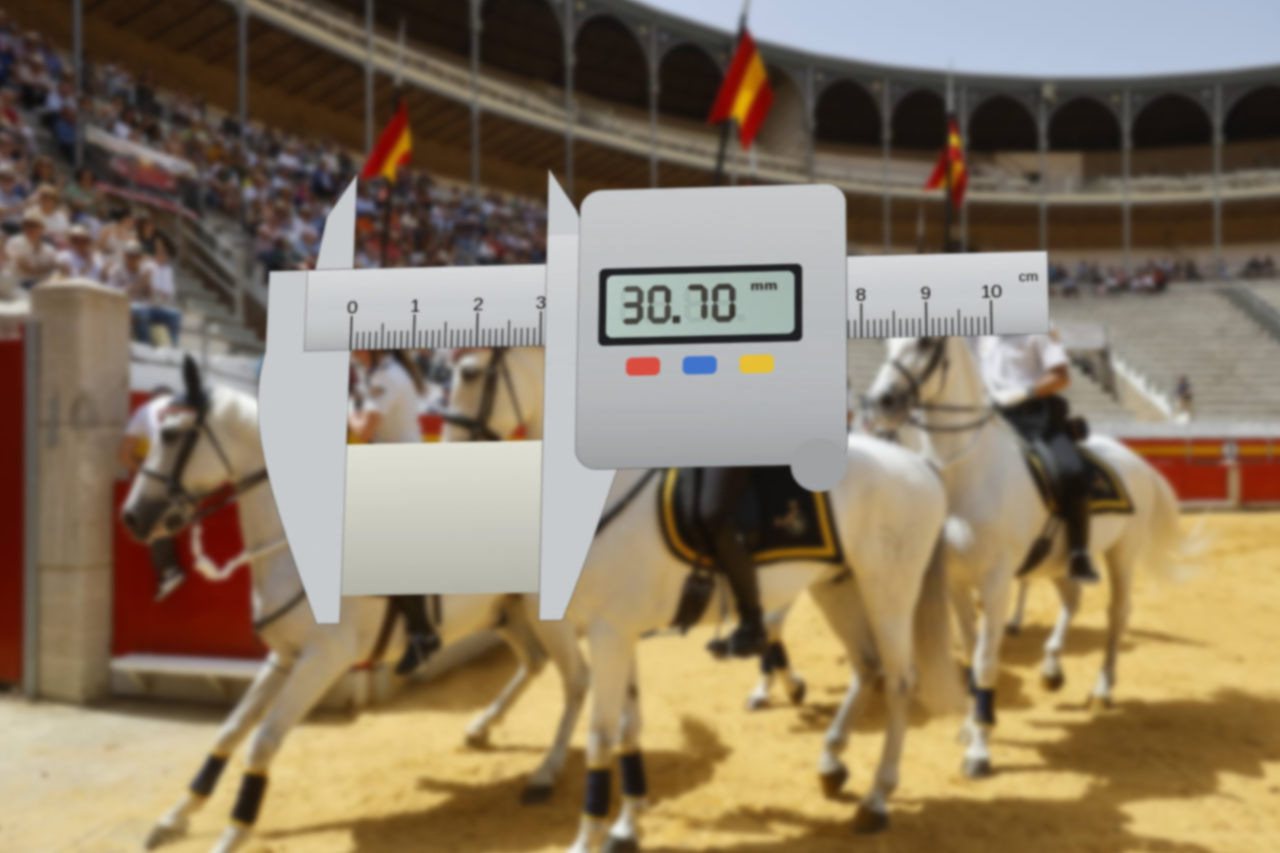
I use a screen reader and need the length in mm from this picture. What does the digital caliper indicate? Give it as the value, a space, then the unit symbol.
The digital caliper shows 30.70 mm
